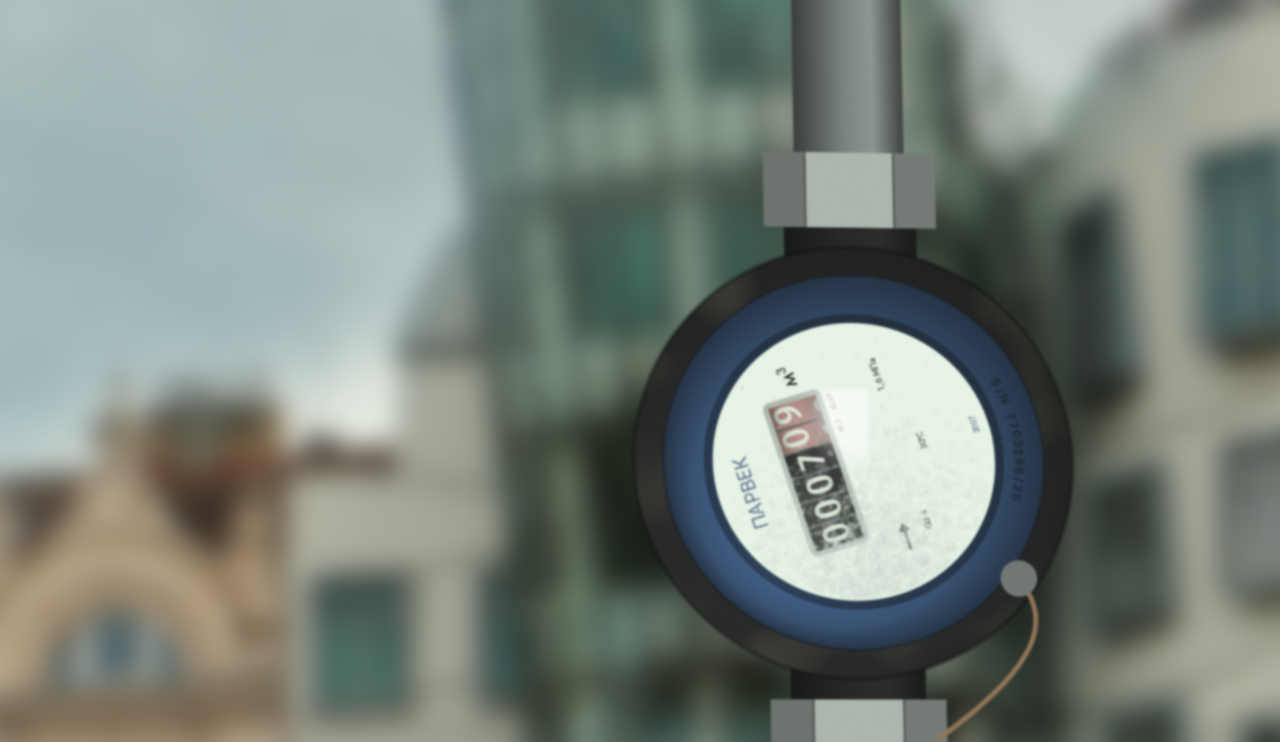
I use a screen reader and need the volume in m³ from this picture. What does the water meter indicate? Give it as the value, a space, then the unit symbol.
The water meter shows 7.09 m³
